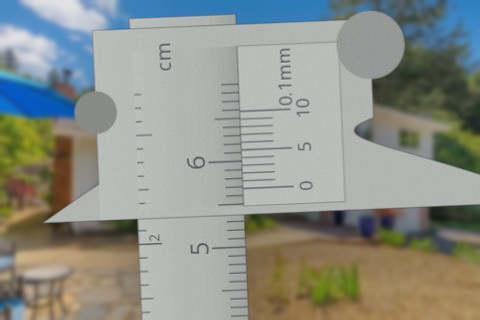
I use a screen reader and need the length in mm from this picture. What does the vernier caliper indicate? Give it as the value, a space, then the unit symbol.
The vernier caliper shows 56.8 mm
